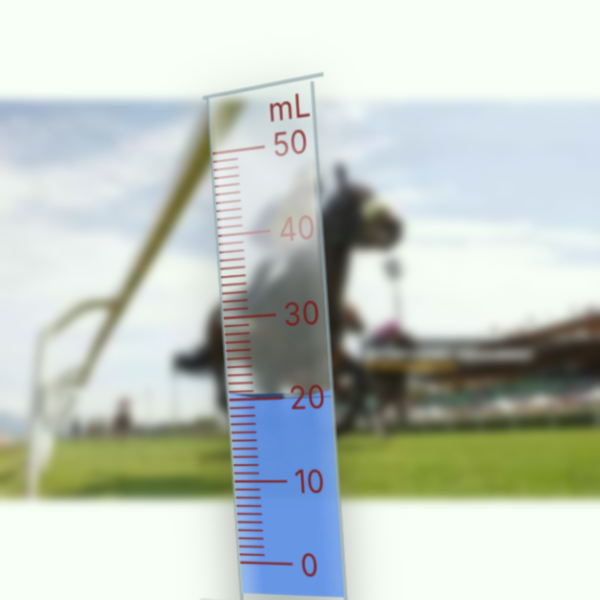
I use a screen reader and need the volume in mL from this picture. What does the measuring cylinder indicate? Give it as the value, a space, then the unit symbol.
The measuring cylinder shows 20 mL
